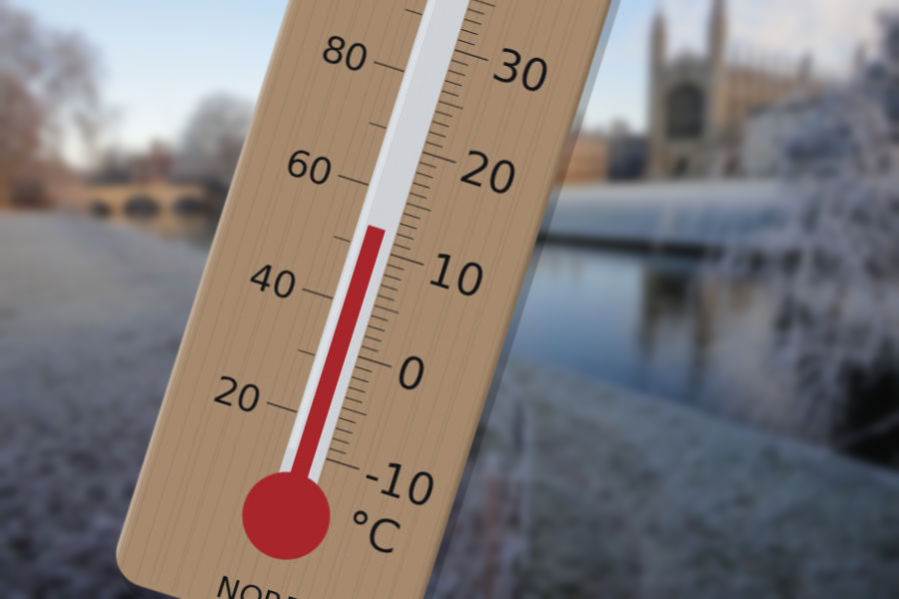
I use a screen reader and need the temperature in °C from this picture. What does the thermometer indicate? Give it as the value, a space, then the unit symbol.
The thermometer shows 12 °C
